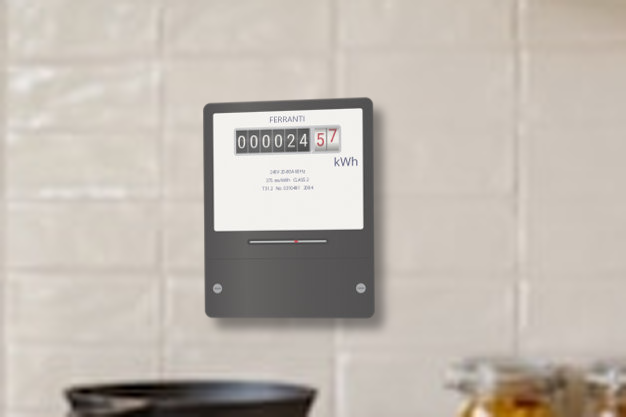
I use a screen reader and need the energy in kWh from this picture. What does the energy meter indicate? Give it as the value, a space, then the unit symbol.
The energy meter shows 24.57 kWh
